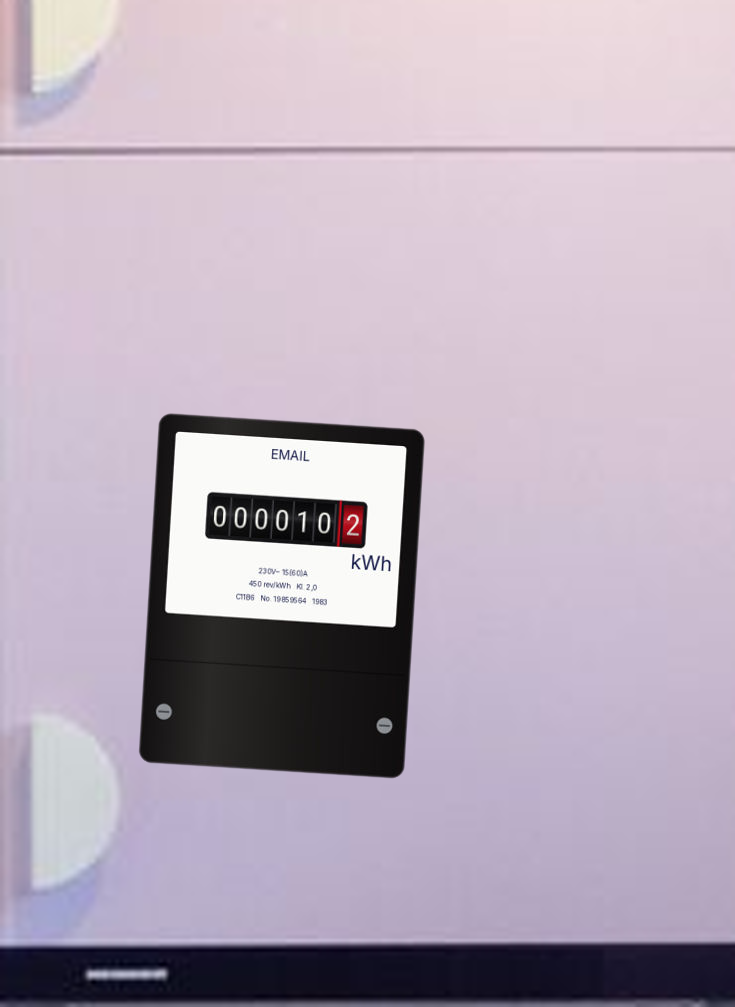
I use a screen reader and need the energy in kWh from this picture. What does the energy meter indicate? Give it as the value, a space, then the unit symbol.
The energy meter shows 10.2 kWh
